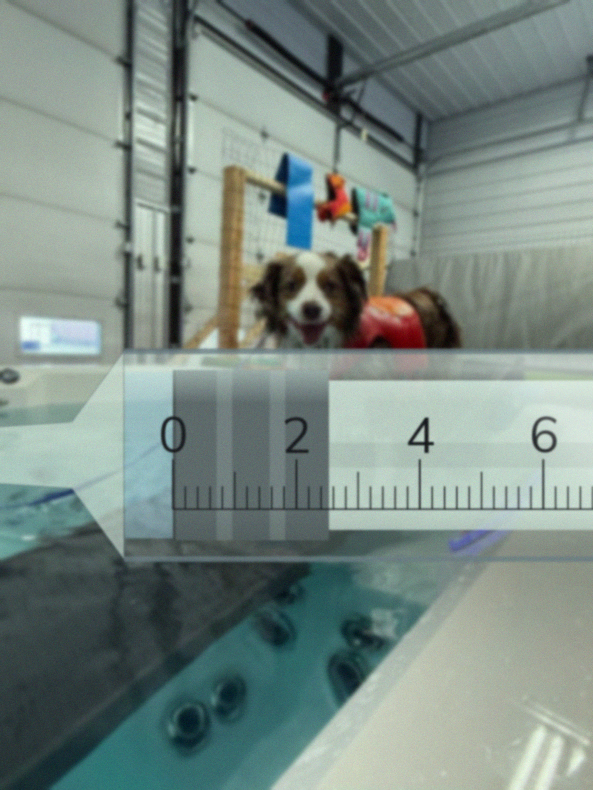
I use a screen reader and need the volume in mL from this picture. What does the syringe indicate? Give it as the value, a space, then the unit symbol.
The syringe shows 0 mL
